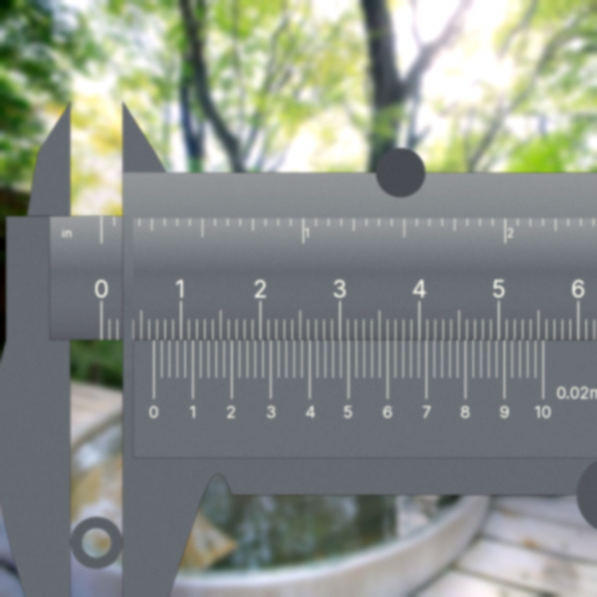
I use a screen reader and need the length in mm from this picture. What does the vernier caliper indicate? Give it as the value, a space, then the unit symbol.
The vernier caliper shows 6.6 mm
